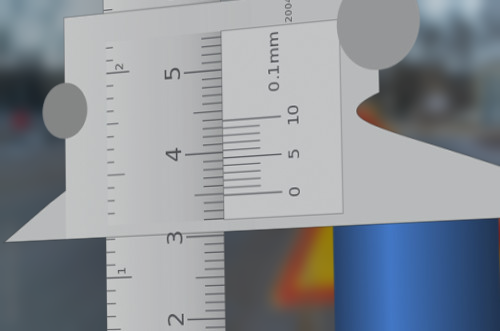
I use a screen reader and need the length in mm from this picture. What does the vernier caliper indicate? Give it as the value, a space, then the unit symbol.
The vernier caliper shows 34.8 mm
